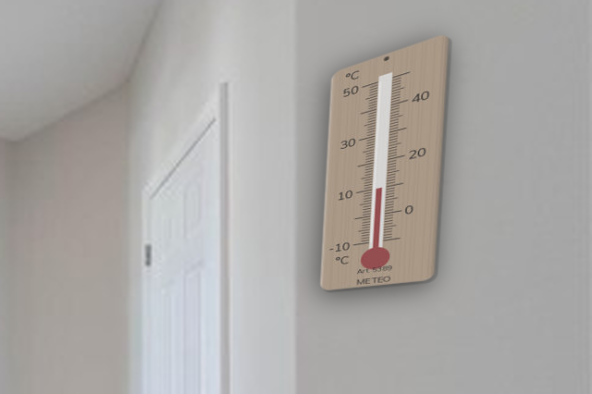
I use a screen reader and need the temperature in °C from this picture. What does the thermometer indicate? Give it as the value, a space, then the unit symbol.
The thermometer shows 10 °C
